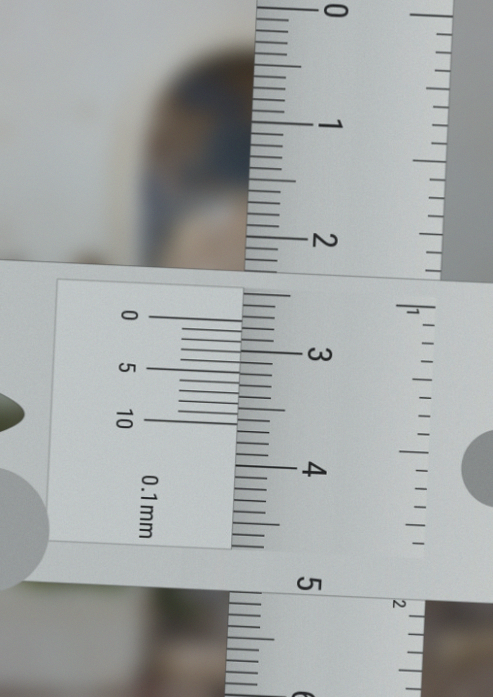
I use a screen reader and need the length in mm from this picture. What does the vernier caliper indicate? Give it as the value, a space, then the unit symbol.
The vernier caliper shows 27.4 mm
